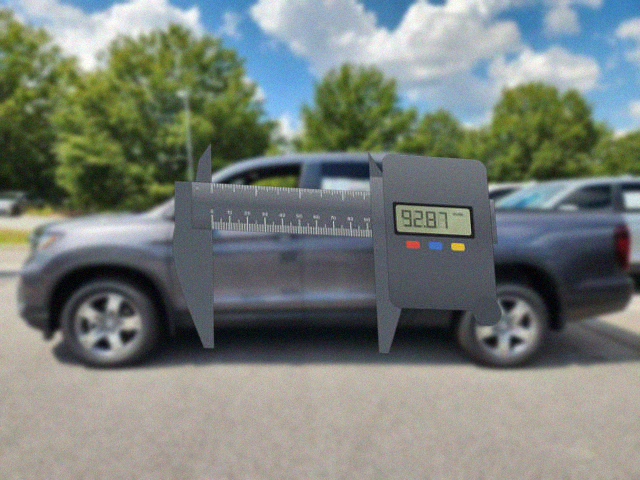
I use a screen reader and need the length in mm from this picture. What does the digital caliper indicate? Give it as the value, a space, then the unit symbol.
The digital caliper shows 92.87 mm
